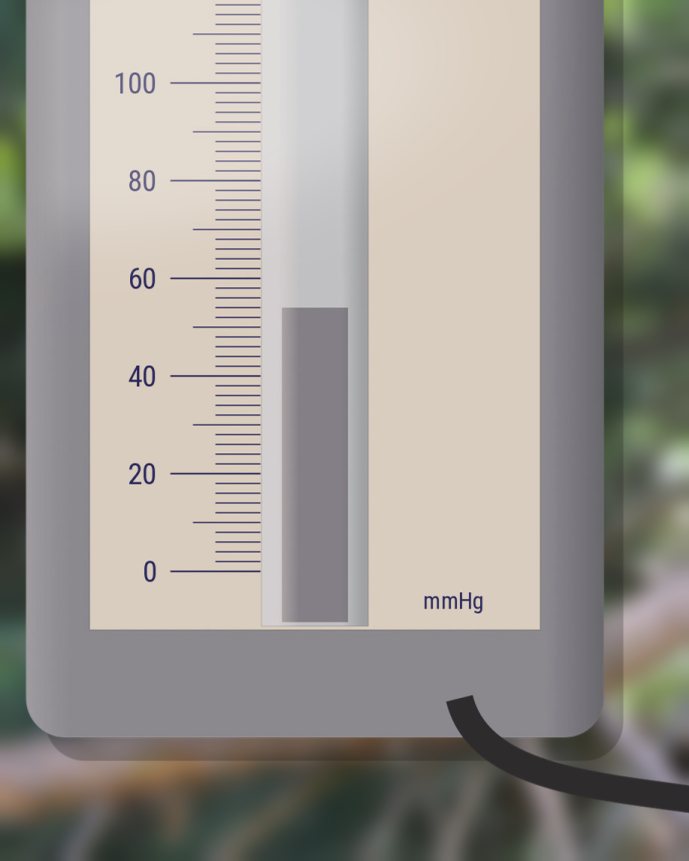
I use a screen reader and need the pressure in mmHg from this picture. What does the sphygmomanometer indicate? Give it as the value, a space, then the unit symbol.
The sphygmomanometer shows 54 mmHg
